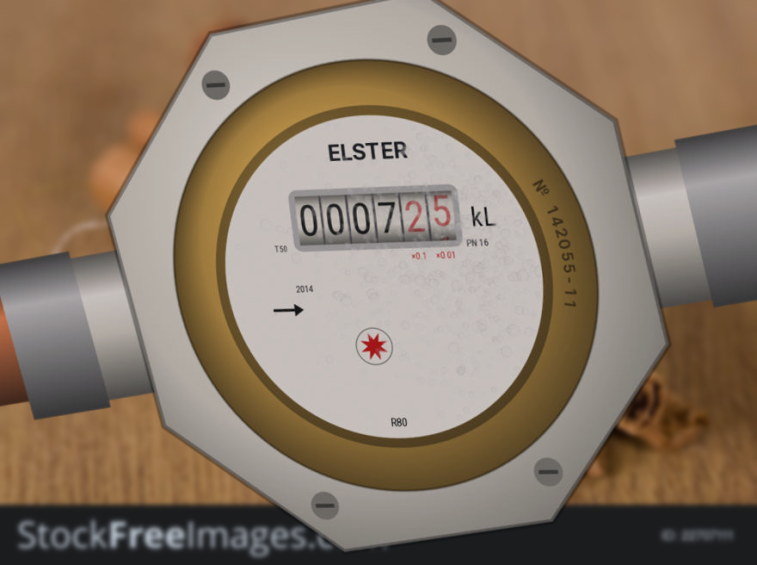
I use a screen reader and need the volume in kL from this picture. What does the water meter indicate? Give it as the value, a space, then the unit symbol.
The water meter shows 7.25 kL
